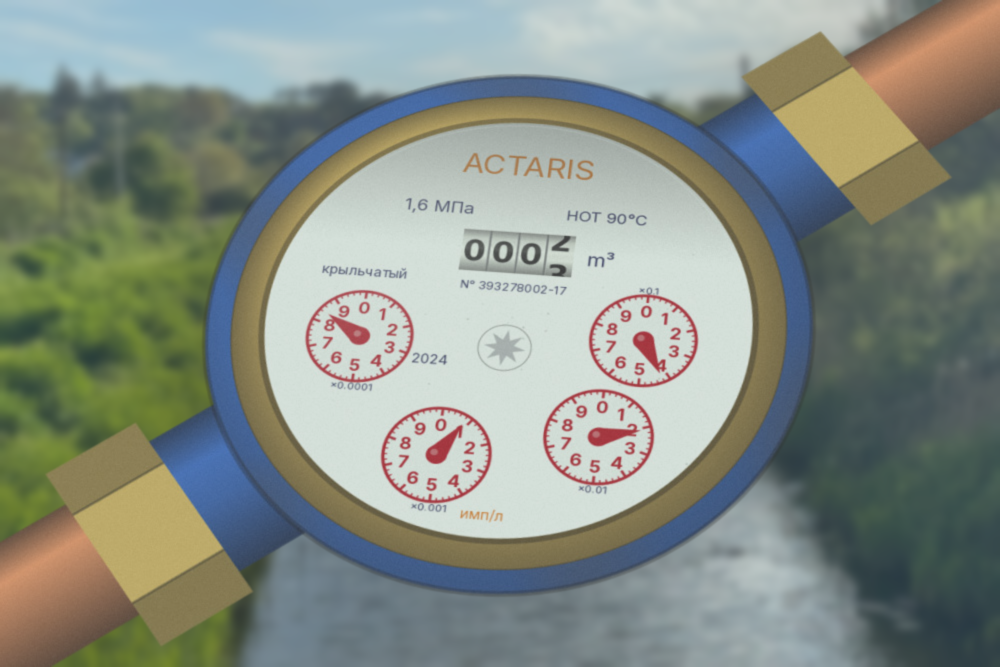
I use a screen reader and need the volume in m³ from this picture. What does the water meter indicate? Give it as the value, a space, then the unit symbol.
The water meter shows 2.4208 m³
